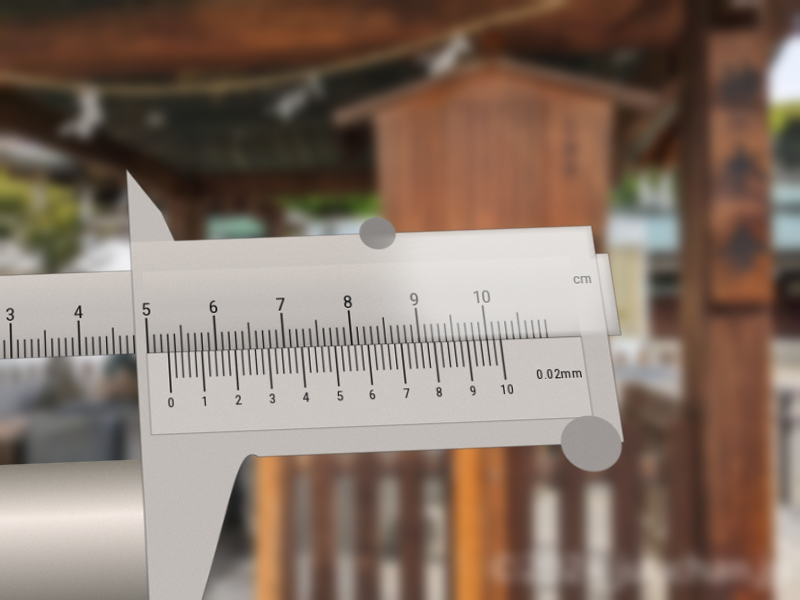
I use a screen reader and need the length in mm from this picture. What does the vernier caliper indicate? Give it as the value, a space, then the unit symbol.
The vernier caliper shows 53.0 mm
